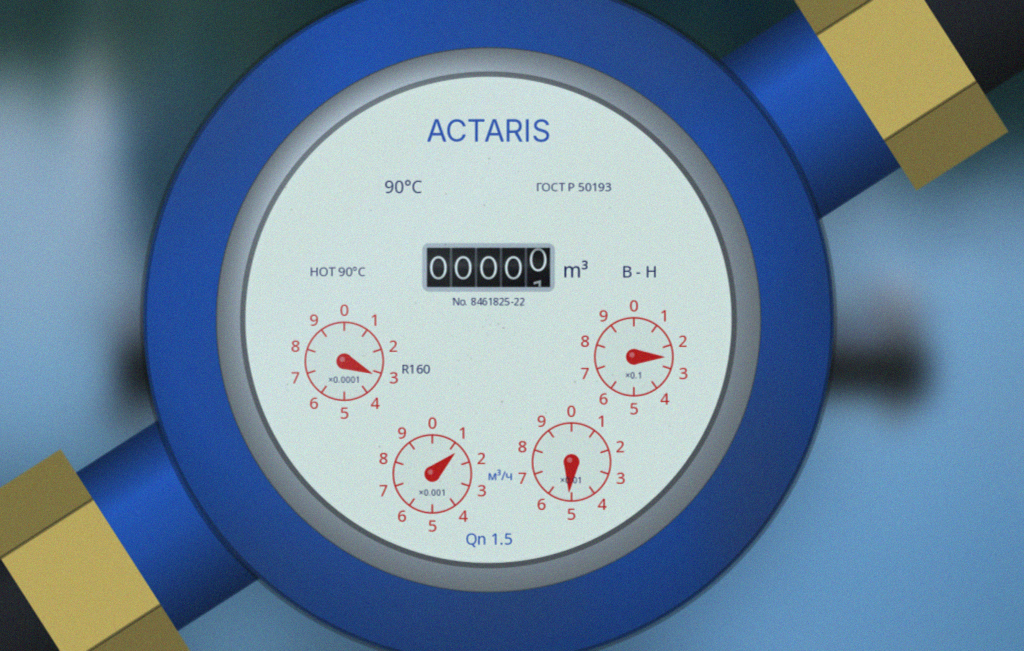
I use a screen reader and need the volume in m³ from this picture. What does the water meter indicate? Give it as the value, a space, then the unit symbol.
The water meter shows 0.2513 m³
